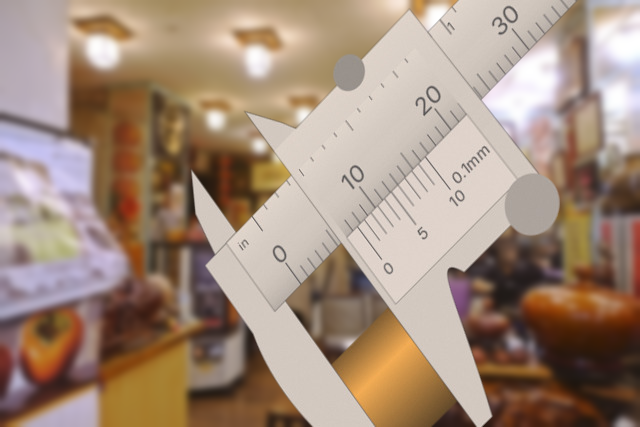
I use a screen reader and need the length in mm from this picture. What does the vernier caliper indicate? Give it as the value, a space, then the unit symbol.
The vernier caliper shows 7.6 mm
